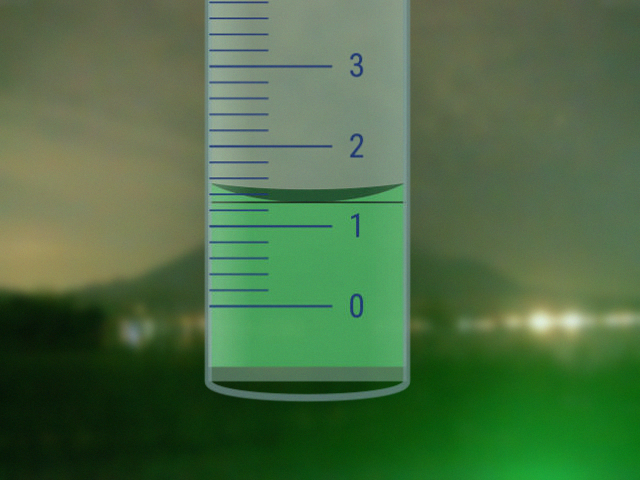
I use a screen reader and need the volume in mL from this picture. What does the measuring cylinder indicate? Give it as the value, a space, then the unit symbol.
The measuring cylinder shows 1.3 mL
